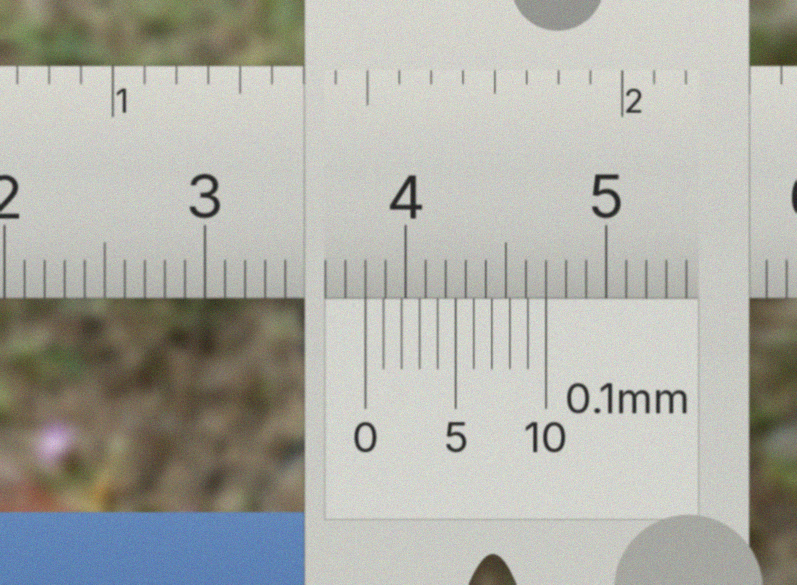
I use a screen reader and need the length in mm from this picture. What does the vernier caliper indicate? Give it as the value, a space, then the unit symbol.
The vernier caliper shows 38.0 mm
